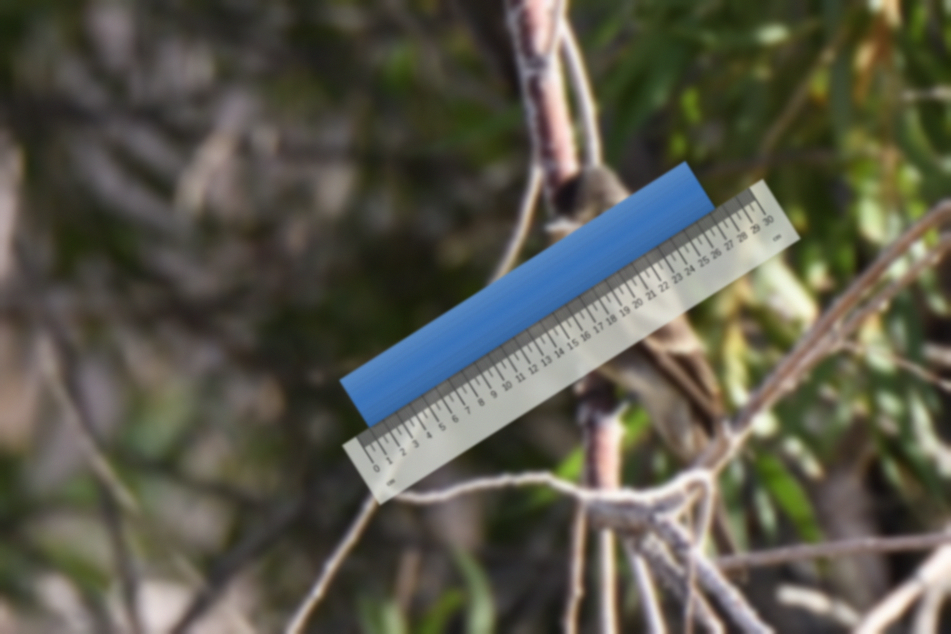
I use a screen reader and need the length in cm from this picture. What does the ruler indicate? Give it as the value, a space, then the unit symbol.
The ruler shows 26.5 cm
